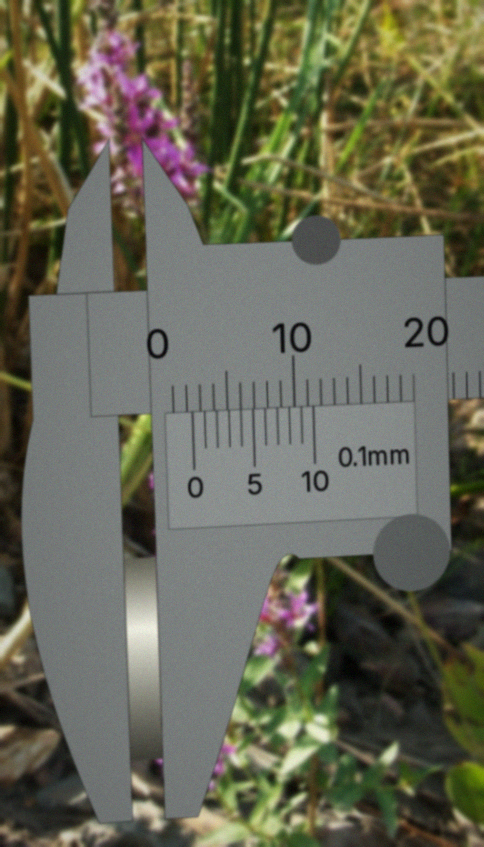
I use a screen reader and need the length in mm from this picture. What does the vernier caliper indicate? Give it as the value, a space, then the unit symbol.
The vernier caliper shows 2.4 mm
